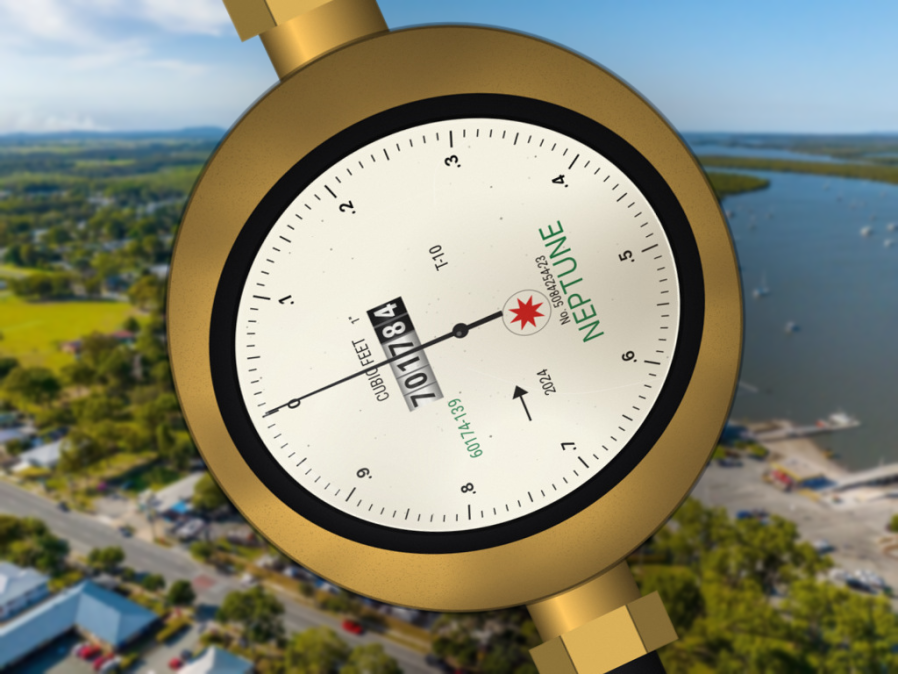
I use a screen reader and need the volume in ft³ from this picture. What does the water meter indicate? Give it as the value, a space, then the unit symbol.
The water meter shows 701784.00 ft³
